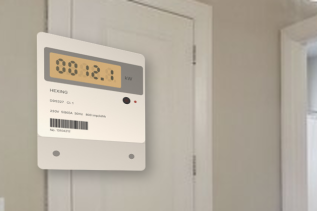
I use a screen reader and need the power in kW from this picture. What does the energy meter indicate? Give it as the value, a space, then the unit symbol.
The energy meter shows 12.1 kW
